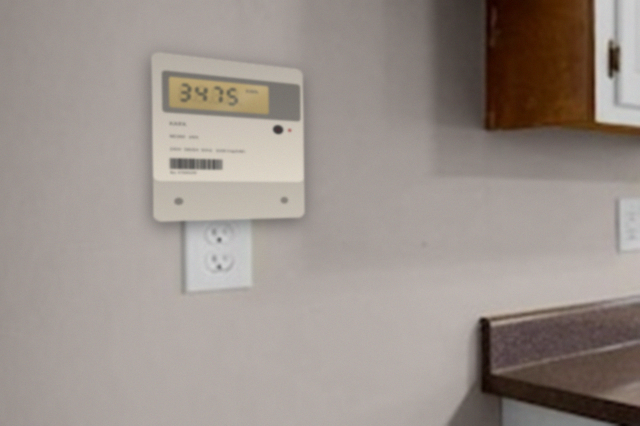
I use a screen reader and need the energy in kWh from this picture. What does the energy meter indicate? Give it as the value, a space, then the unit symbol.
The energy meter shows 3475 kWh
